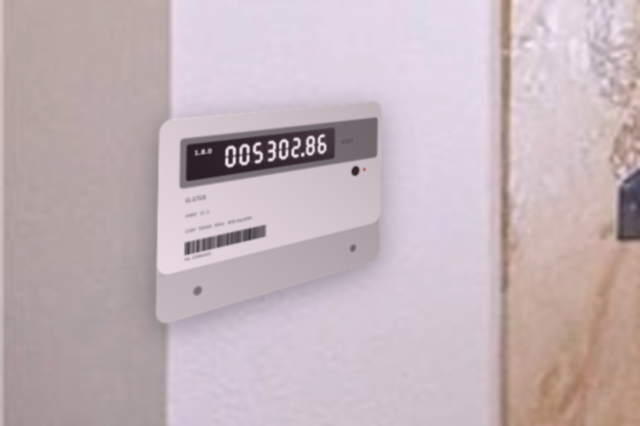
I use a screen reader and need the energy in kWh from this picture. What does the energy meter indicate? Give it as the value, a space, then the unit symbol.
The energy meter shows 5302.86 kWh
